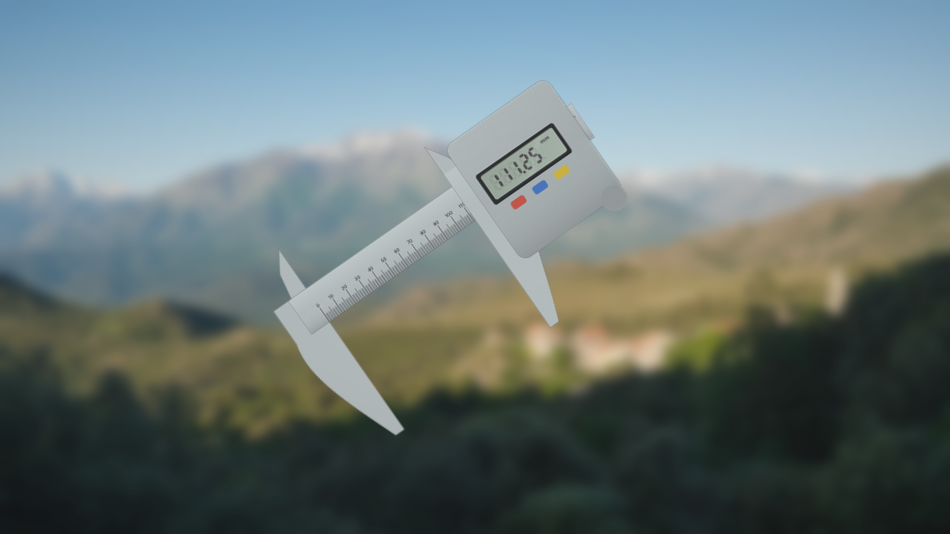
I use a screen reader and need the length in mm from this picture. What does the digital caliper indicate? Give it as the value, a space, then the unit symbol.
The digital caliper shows 111.25 mm
